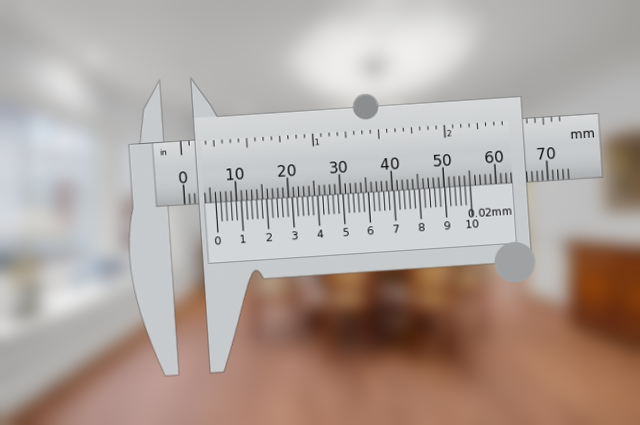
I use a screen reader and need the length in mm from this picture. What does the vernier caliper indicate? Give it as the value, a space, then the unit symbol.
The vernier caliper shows 6.0 mm
